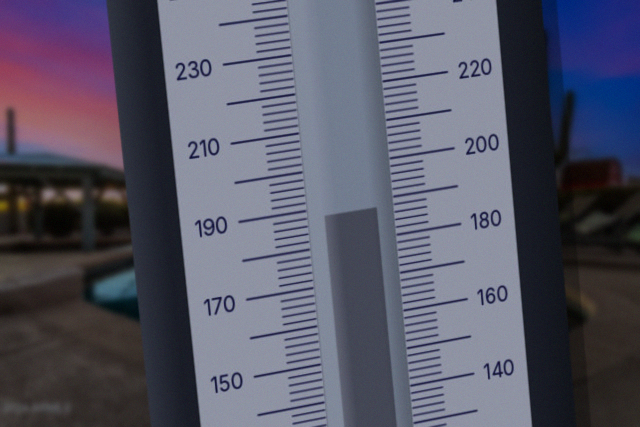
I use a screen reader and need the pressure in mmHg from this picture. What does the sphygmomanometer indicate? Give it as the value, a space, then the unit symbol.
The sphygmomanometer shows 188 mmHg
